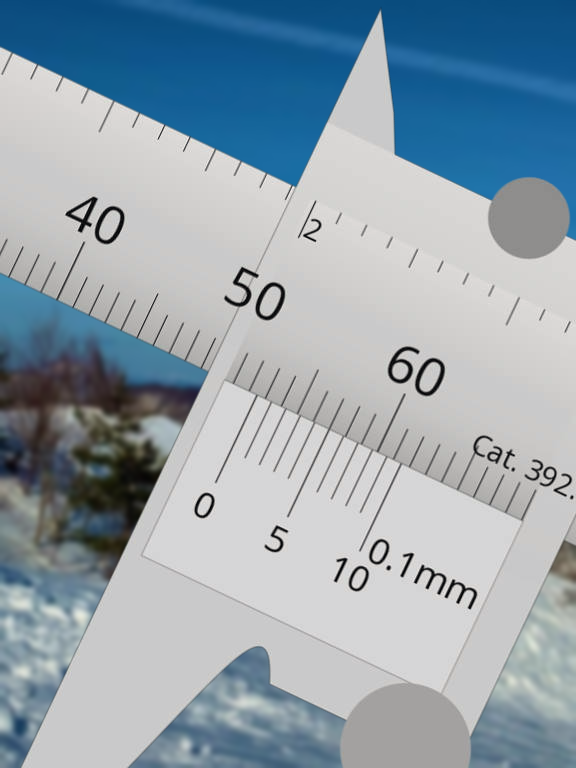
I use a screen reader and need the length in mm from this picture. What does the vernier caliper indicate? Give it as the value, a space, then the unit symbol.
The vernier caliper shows 52.5 mm
